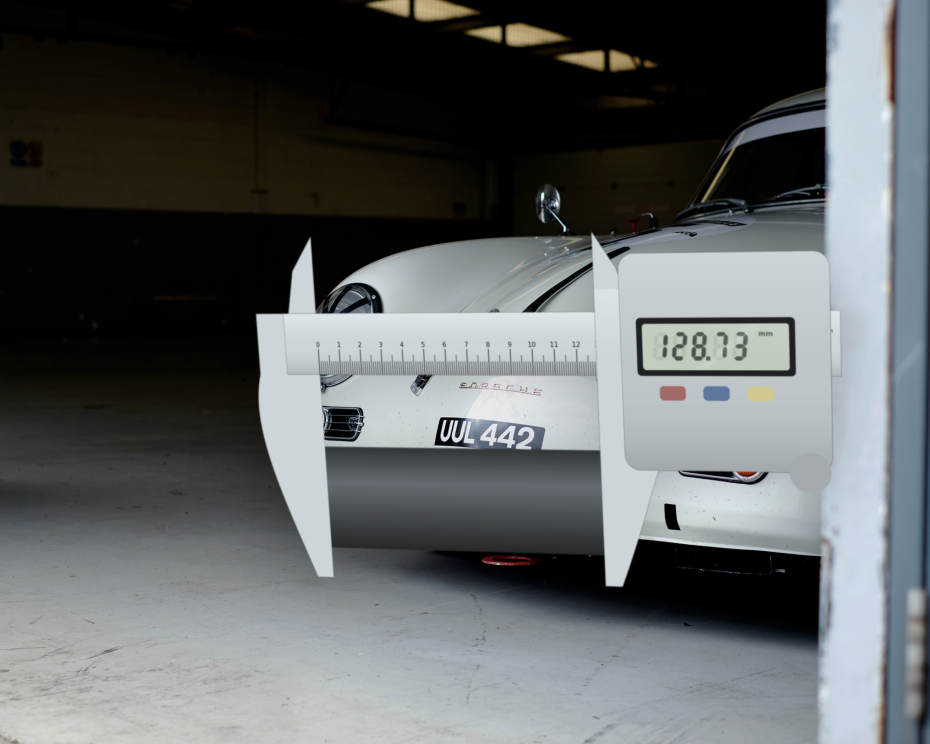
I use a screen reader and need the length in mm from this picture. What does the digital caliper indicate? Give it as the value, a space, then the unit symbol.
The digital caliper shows 128.73 mm
